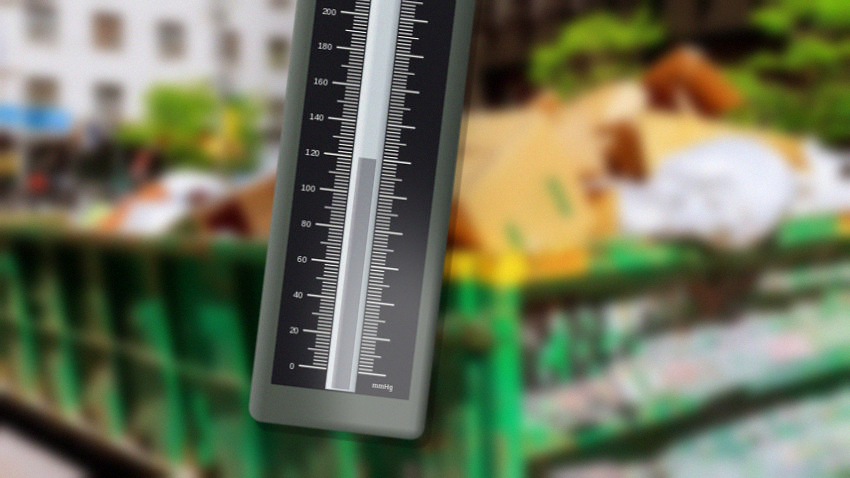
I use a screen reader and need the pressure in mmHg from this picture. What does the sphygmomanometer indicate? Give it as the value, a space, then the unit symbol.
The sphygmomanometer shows 120 mmHg
